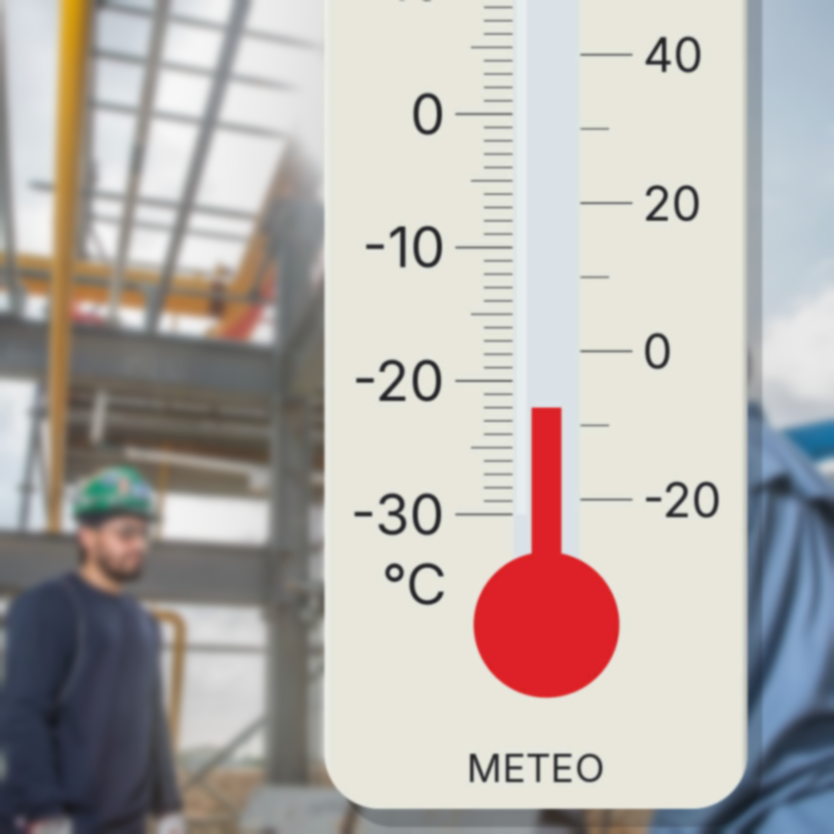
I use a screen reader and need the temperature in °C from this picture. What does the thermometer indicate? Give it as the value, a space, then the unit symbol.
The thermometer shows -22 °C
